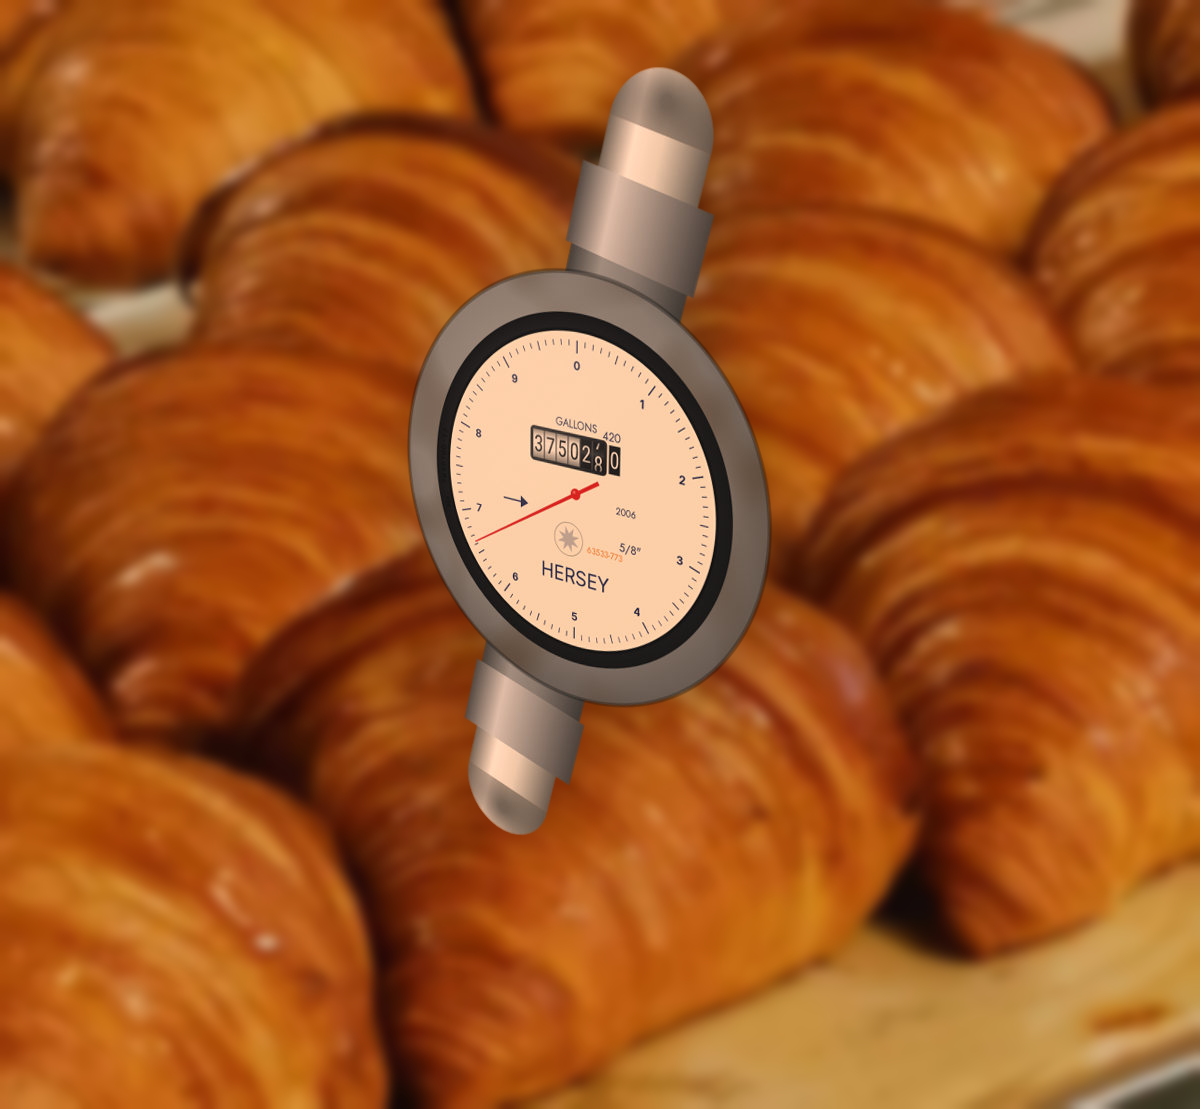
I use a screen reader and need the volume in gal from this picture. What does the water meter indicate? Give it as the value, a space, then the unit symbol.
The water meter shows 3750276.6 gal
